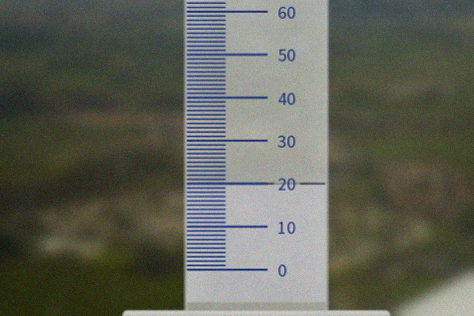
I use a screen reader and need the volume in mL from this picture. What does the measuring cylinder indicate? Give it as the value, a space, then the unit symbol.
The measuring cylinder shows 20 mL
